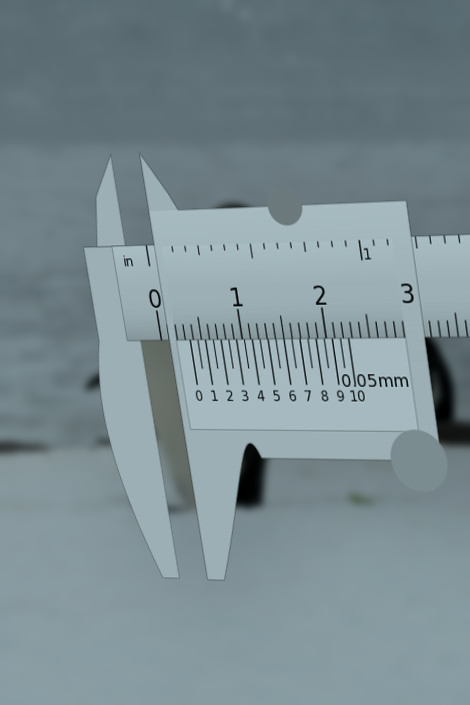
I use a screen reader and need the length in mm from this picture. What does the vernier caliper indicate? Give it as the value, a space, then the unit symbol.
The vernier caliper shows 3.6 mm
